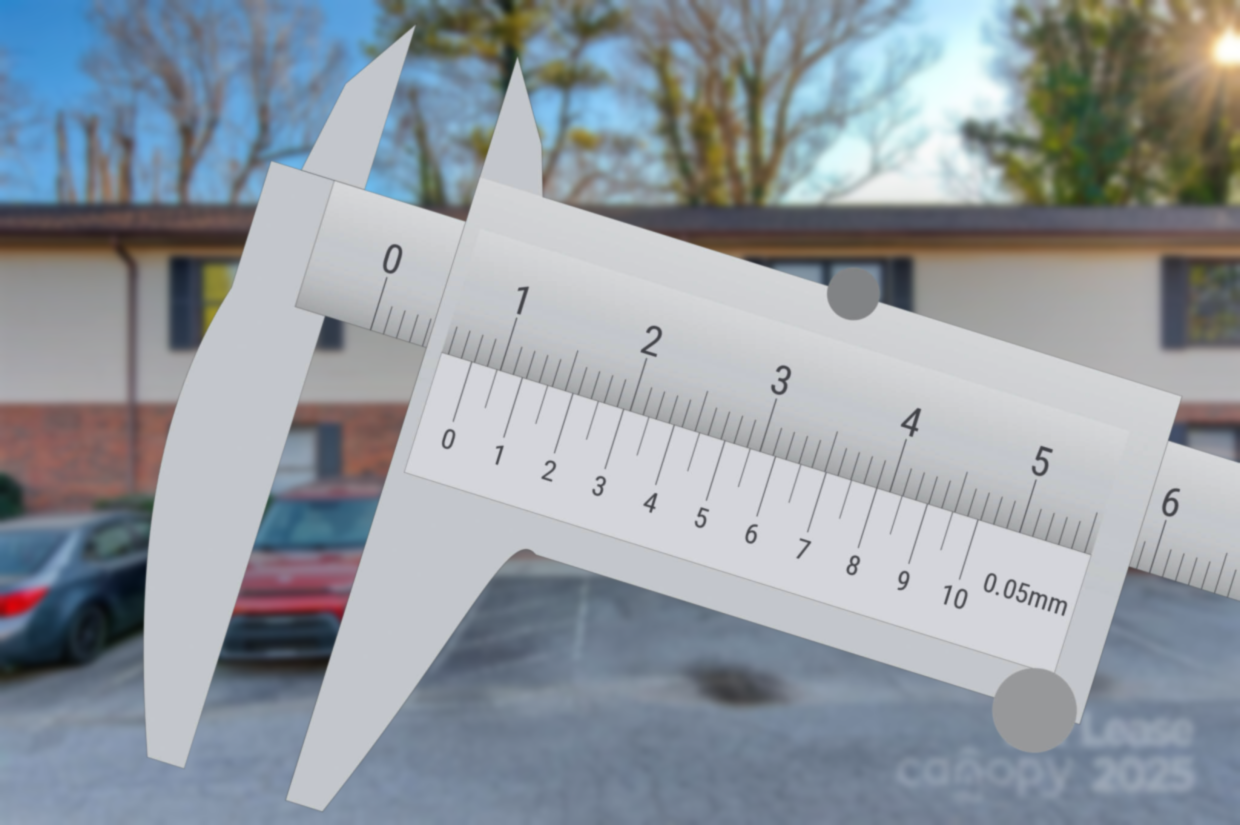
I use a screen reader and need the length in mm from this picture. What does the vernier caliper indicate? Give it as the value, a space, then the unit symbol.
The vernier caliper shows 7.8 mm
